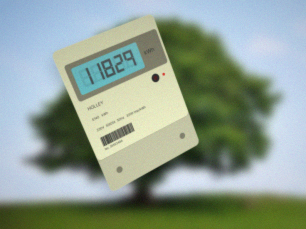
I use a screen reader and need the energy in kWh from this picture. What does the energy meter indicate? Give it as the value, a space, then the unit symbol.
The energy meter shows 11829 kWh
